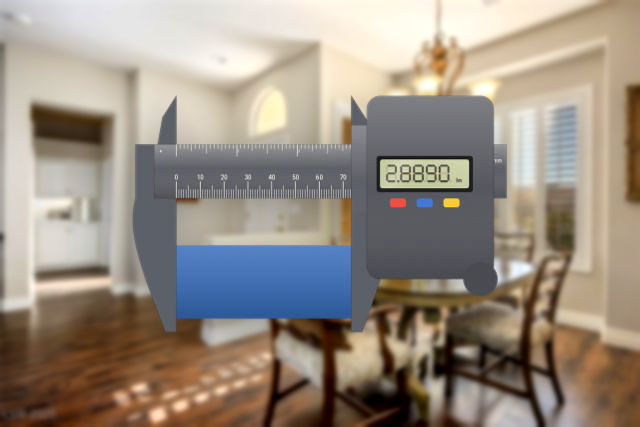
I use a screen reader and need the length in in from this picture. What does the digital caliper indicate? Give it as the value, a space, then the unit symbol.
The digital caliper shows 2.8890 in
